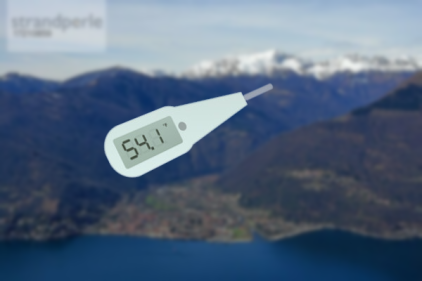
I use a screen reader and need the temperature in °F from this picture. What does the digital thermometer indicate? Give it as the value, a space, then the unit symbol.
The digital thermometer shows 54.1 °F
